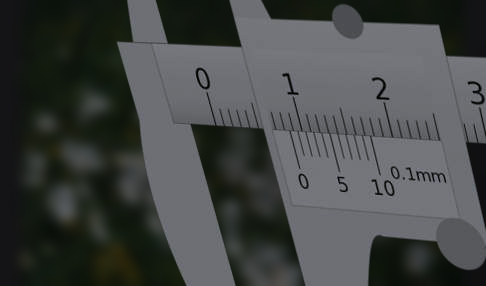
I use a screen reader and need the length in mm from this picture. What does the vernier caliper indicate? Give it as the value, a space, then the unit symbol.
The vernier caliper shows 8.6 mm
